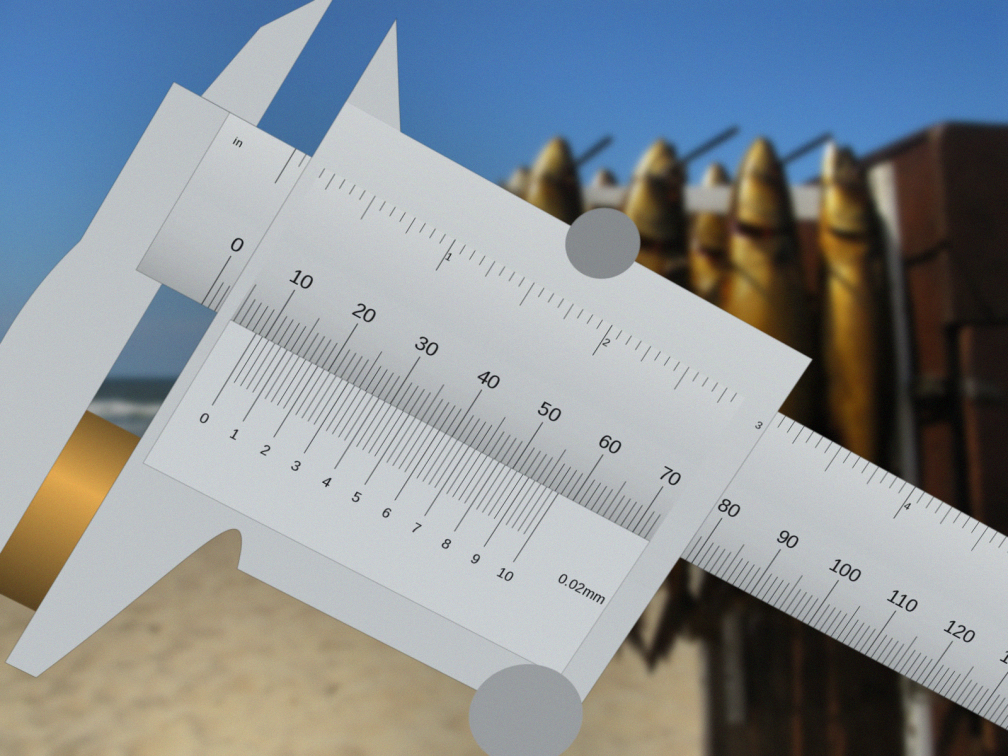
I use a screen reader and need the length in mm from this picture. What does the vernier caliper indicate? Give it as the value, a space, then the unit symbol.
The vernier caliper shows 8.6 mm
